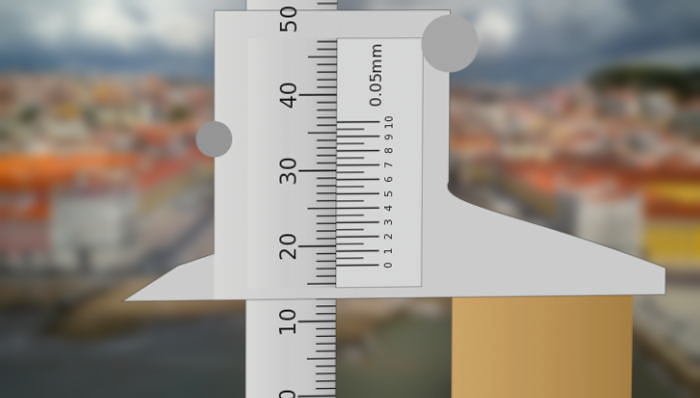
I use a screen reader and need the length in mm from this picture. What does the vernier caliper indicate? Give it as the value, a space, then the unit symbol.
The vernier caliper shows 17.4 mm
